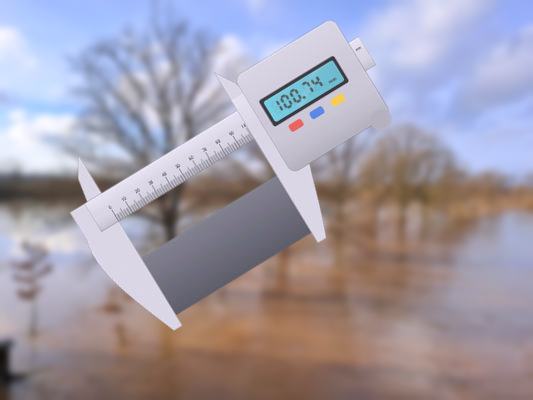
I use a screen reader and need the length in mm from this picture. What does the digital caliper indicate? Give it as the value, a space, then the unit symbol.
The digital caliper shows 100.74 mm
